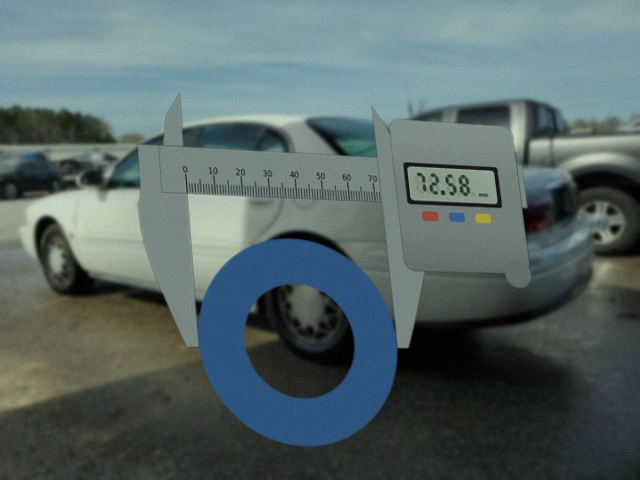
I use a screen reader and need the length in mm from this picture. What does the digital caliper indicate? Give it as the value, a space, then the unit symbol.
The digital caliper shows 72.58 mm
